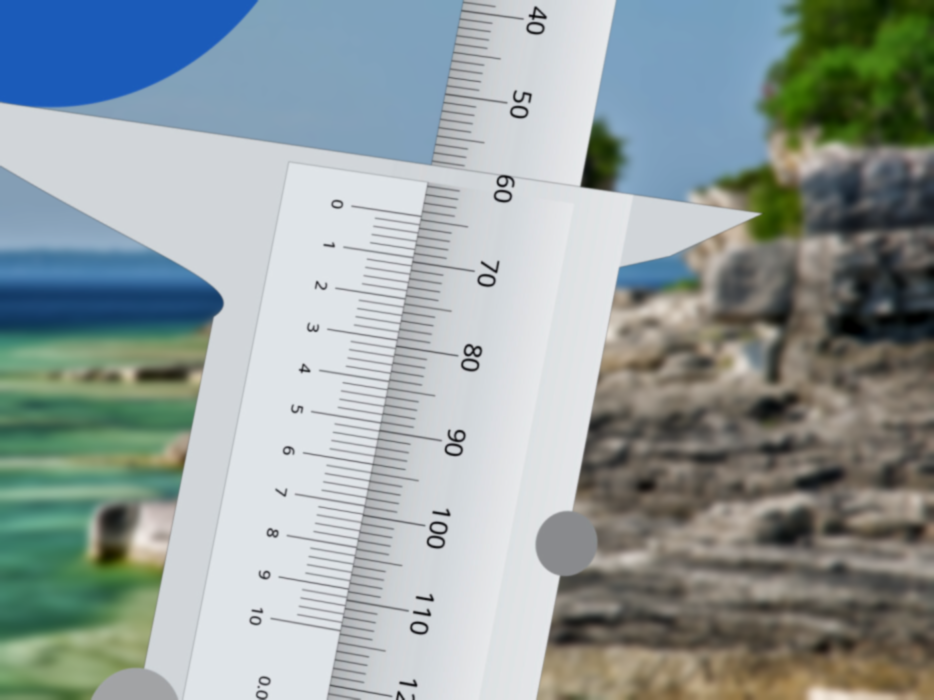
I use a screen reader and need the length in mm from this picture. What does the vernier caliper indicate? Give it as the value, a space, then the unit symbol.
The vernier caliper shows 64.6 mm
